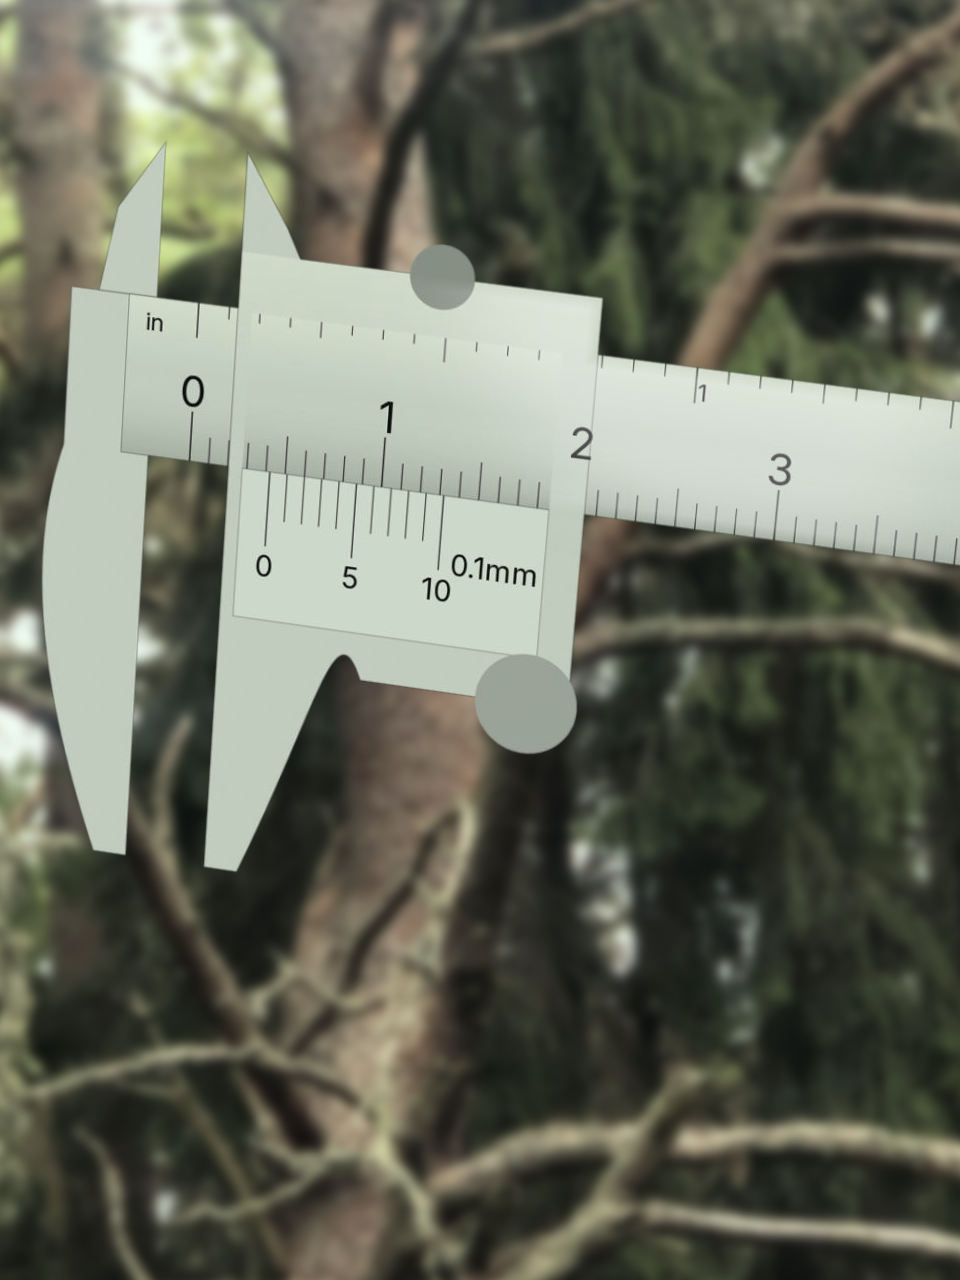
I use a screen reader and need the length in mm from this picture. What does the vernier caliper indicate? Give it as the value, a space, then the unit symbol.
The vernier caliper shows 4.2 mm
